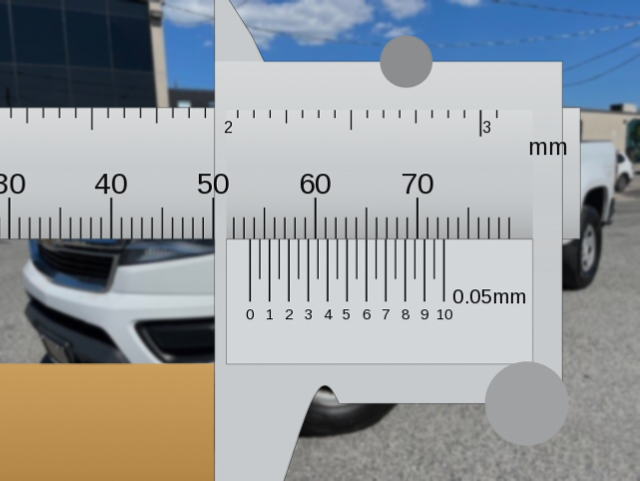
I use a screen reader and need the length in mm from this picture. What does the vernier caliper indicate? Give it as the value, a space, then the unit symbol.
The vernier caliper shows 53.6 mm
